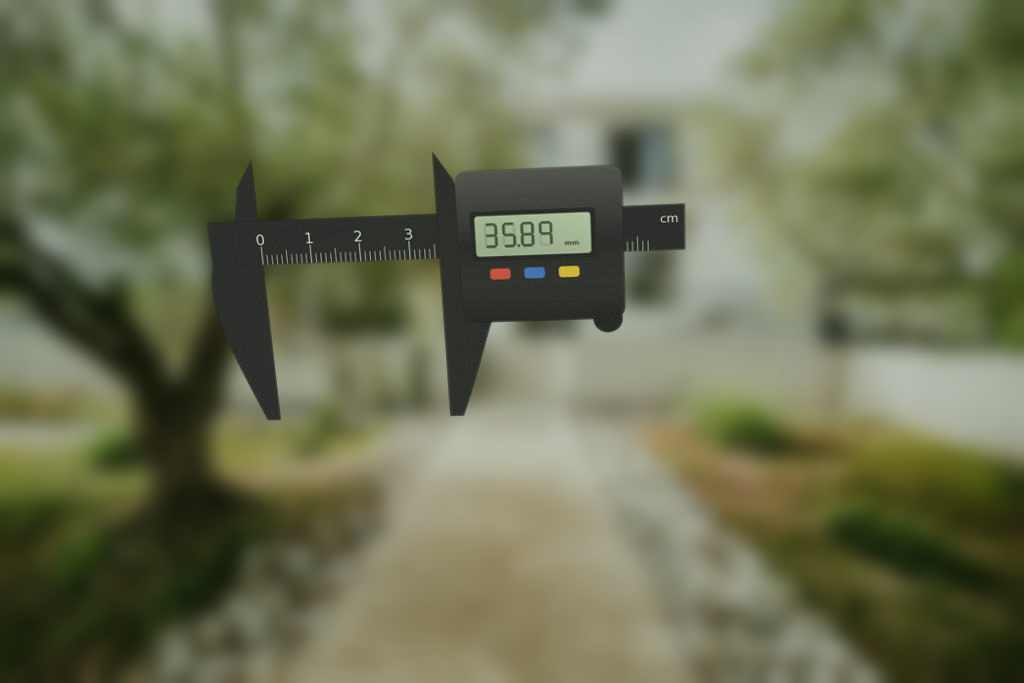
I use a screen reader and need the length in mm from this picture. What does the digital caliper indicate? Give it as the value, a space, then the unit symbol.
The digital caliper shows 35.89 mm
